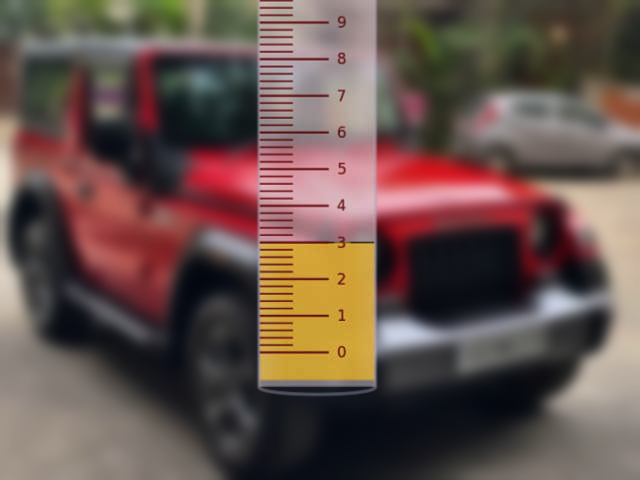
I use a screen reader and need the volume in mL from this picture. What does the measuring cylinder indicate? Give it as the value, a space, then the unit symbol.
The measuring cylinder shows 3 mL
